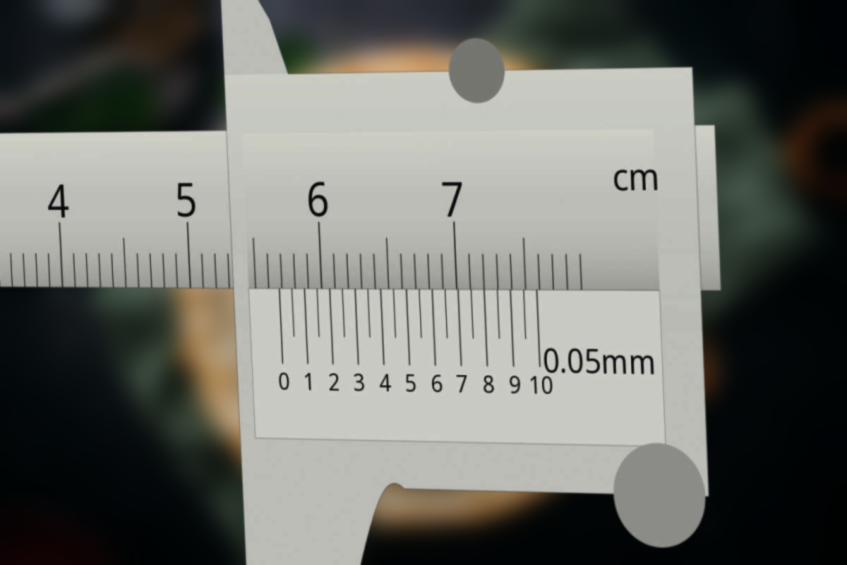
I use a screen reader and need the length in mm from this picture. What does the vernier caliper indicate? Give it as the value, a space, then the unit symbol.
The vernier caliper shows 56.8 mm
